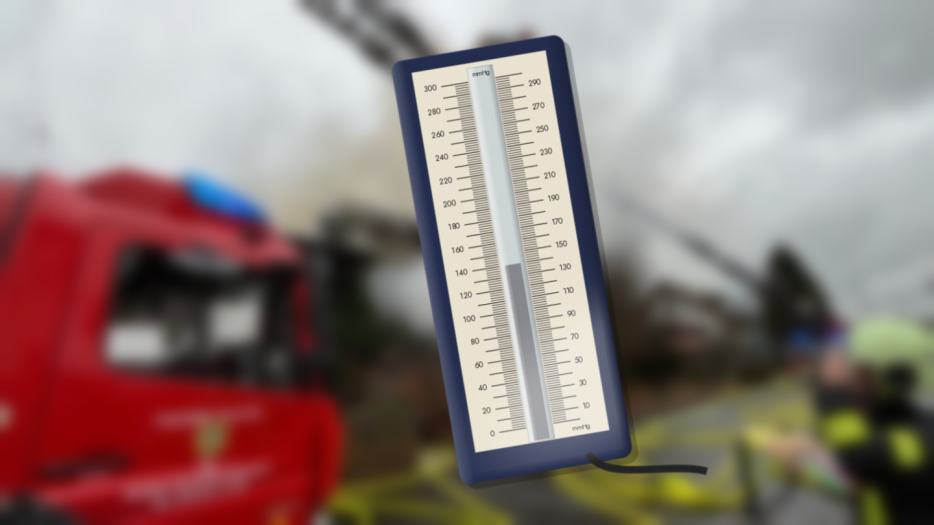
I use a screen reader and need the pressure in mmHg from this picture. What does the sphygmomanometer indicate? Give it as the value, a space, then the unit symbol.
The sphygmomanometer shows 140 mmHg
